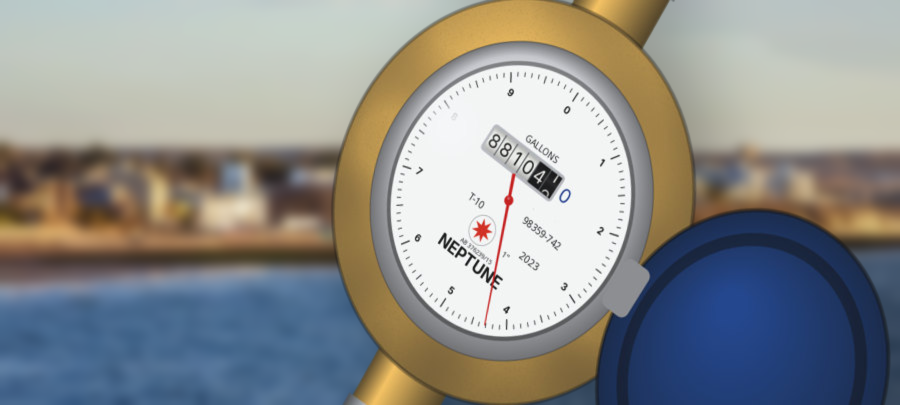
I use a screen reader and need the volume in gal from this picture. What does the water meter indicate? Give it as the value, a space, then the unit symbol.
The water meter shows 8810414.3 gal
